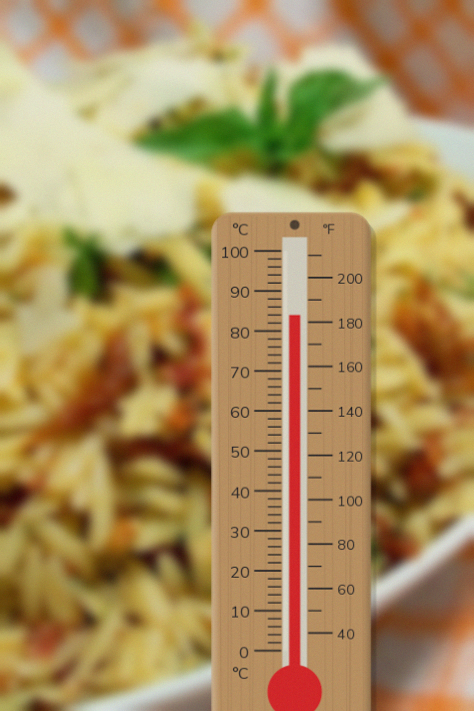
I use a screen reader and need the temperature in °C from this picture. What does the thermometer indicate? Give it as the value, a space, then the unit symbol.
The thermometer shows 84 °C
